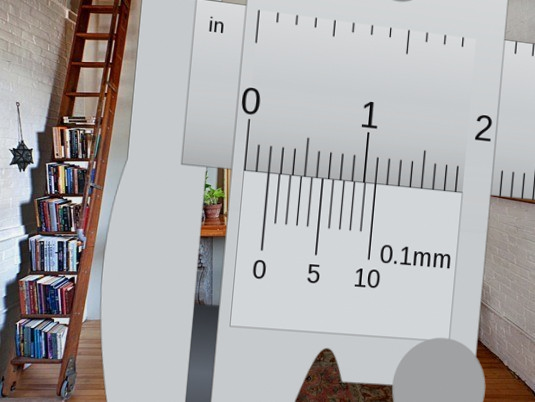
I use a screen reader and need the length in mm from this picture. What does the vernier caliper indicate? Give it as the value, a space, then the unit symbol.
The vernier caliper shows 2.0 mm
